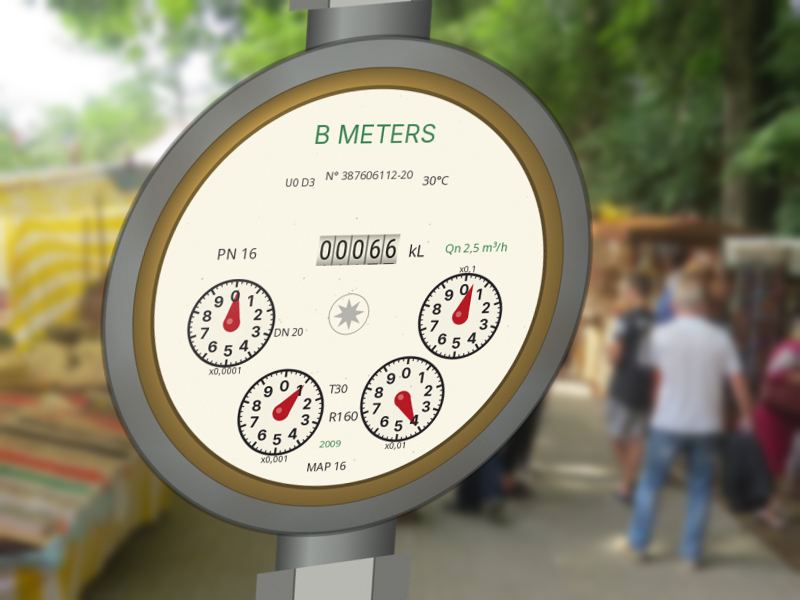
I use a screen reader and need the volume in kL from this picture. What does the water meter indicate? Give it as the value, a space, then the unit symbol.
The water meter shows 66.0410 kL
